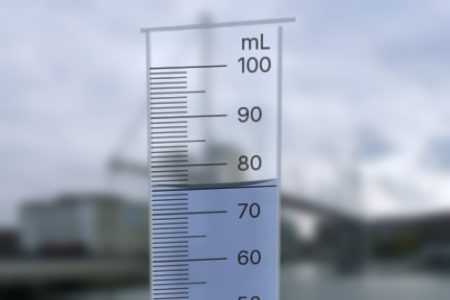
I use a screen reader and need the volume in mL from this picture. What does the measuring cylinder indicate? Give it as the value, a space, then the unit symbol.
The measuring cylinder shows 75 mL
